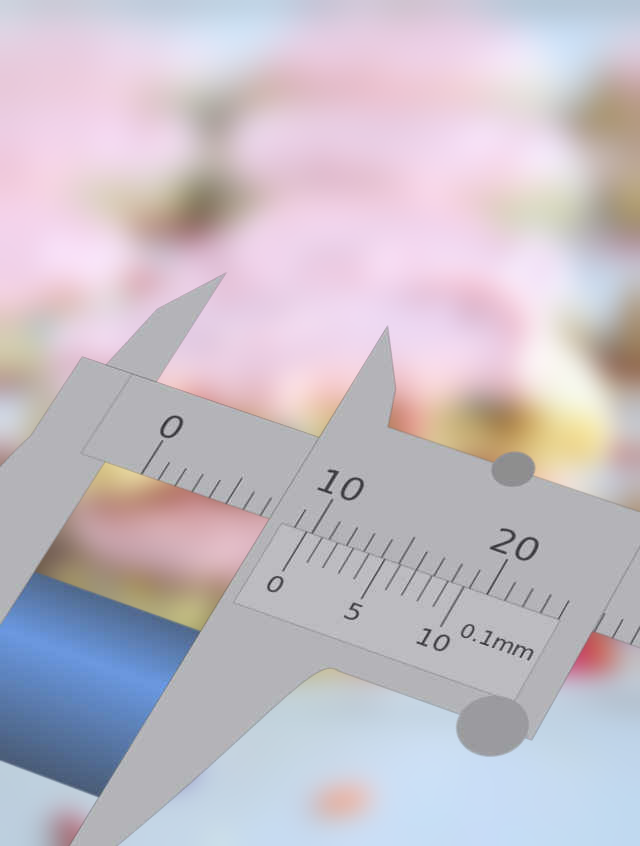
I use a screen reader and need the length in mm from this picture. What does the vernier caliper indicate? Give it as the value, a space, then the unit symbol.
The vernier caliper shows 9.7 mm
